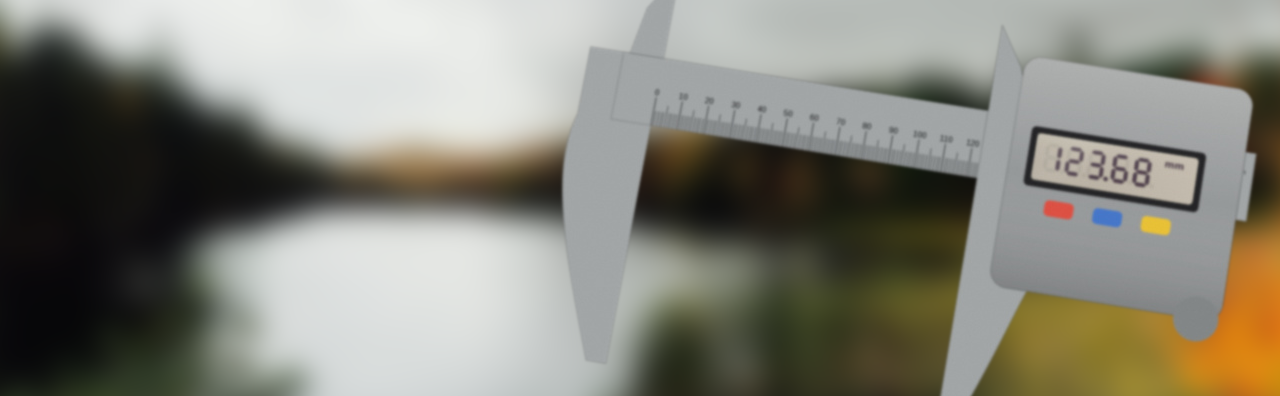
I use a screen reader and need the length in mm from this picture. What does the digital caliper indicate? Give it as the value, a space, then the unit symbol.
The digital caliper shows 123.68 mm
